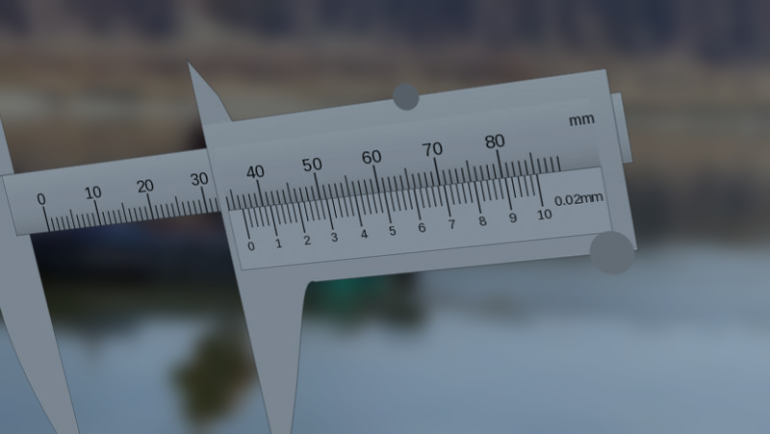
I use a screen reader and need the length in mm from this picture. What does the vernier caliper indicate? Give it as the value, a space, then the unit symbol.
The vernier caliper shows 36.4 mm
